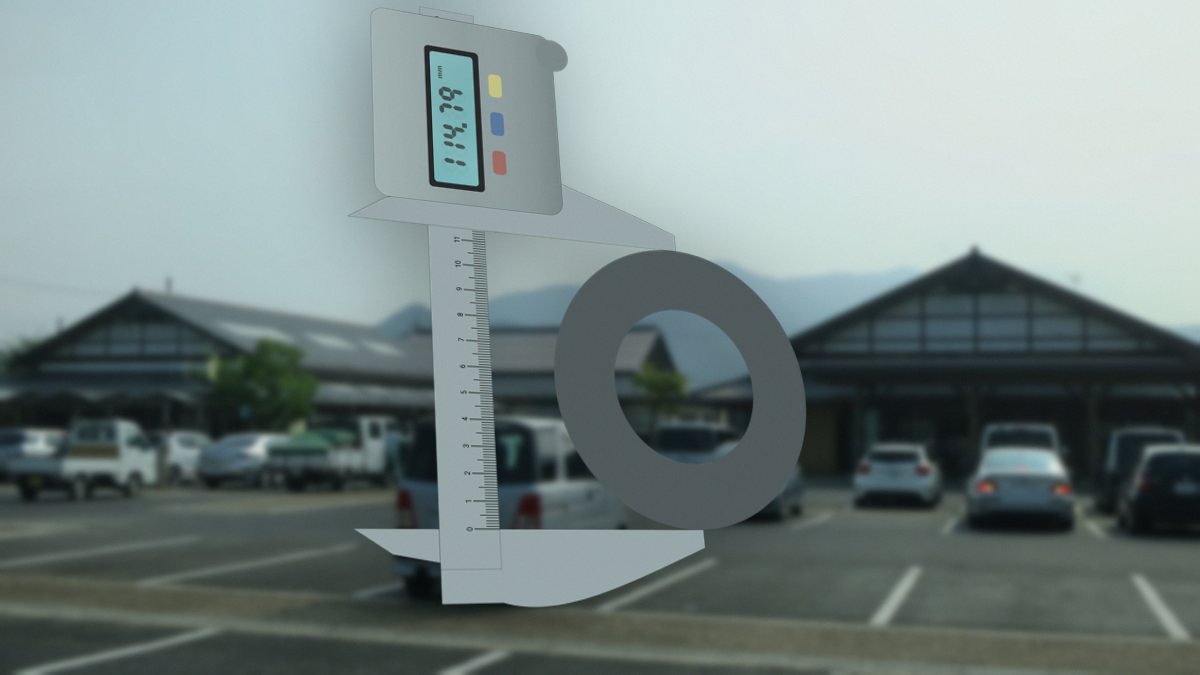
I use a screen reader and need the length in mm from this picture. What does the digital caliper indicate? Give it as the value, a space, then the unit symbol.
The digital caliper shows 114.79 mm
